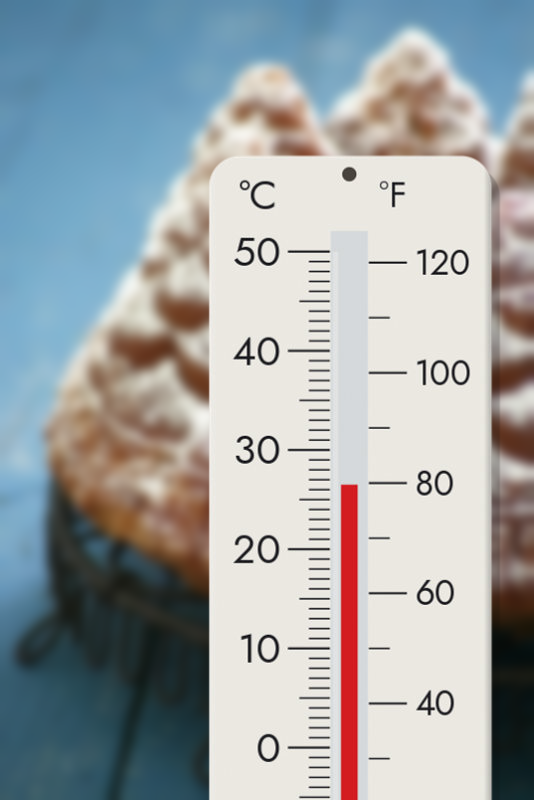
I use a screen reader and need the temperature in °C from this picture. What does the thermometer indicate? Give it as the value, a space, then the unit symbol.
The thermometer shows 26.5 °C
